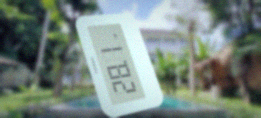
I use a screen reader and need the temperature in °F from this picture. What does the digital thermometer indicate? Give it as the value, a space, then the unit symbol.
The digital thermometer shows 28.1 °F
